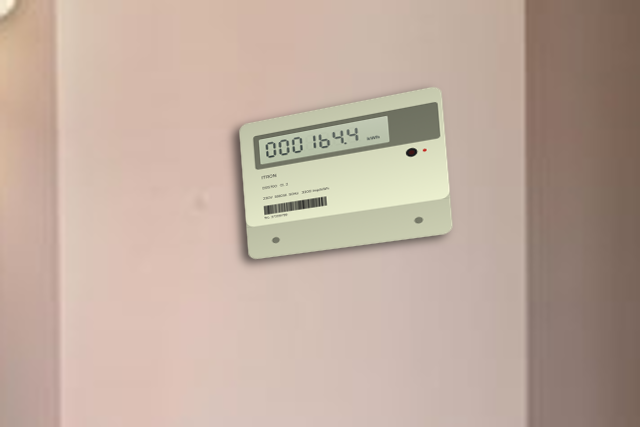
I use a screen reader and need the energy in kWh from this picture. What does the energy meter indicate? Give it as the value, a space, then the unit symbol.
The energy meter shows 164.4 kWh
